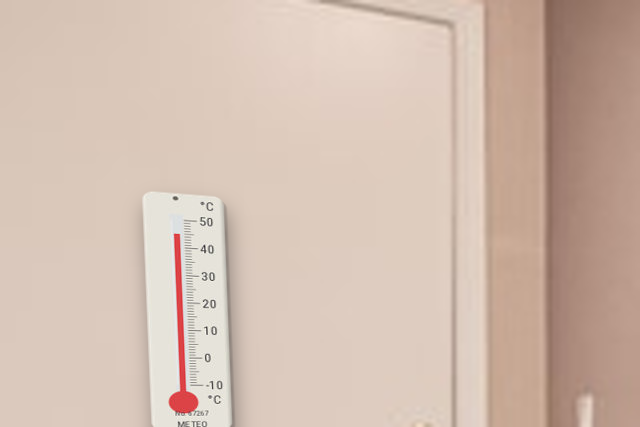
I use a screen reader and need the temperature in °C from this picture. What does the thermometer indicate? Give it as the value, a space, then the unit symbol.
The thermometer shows 45 °C
